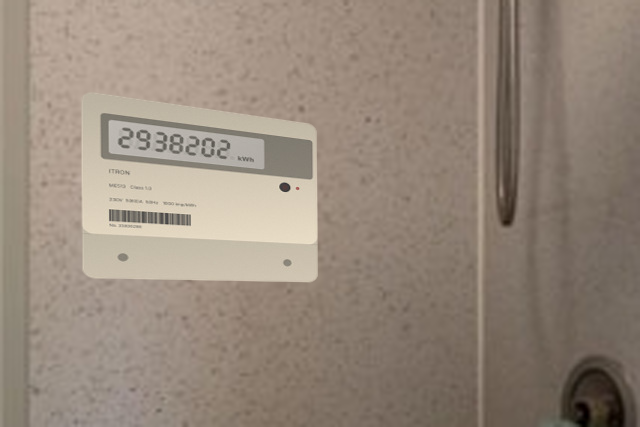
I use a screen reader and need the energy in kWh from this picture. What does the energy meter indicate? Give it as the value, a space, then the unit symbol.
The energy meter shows 2938202 kWh
